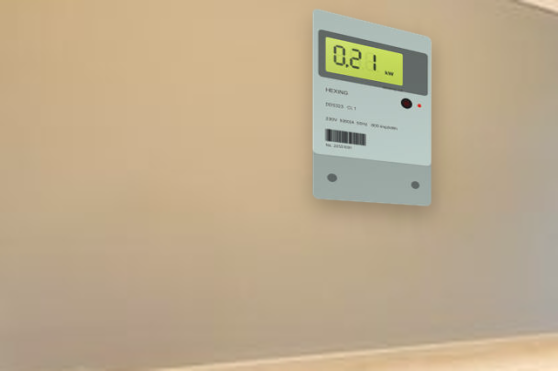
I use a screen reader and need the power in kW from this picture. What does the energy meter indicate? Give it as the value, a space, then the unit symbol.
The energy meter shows 0.21 kW
